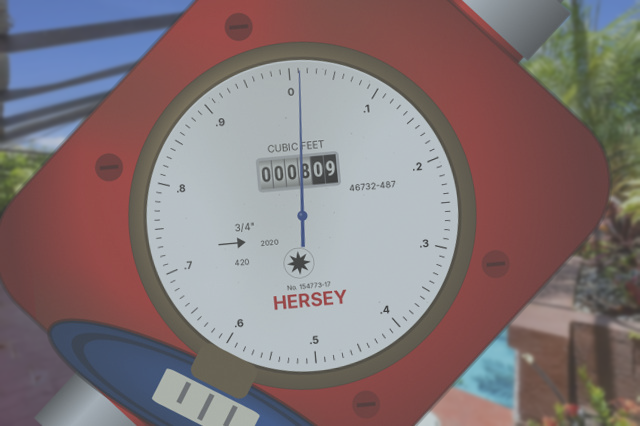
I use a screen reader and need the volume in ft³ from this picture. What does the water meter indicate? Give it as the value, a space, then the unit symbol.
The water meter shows 809.01 ft³
